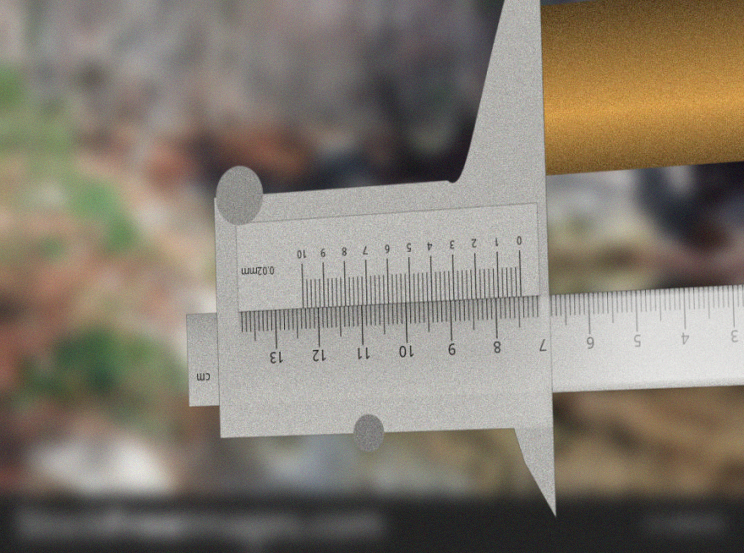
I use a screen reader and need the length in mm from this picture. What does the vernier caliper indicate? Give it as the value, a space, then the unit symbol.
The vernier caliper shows 74.5 mm
